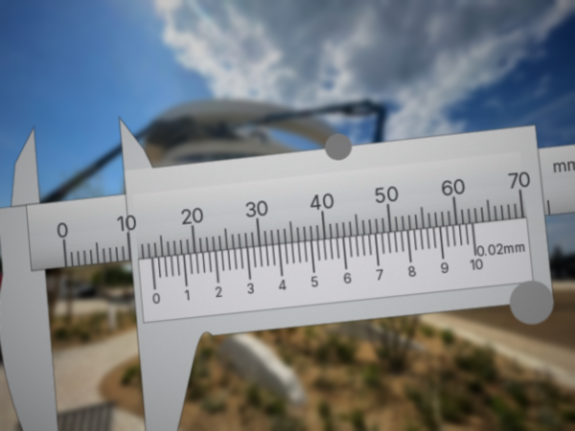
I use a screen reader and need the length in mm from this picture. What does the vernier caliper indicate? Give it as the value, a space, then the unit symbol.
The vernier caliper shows 13.4 mm
